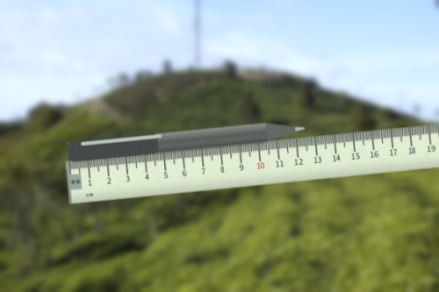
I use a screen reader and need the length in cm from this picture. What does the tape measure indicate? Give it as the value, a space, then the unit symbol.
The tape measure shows 12.5 cm
